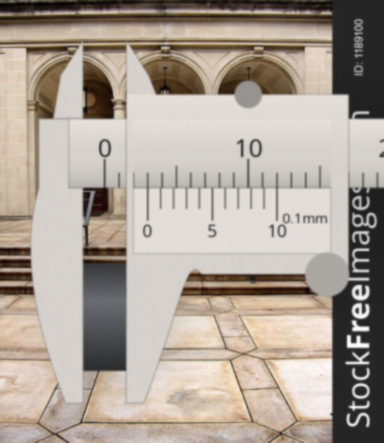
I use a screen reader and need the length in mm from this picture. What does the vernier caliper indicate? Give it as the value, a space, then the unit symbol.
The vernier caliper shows 3.0 mm
